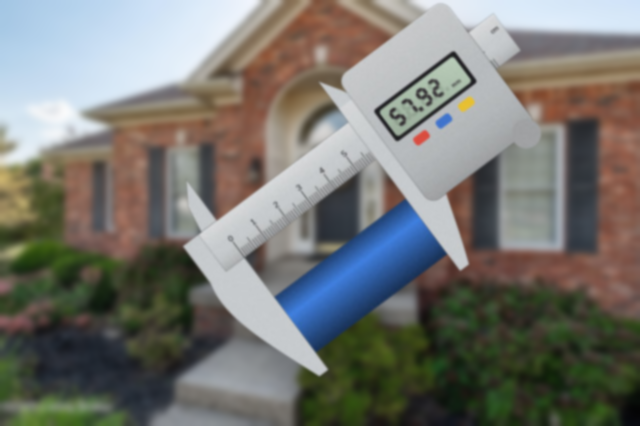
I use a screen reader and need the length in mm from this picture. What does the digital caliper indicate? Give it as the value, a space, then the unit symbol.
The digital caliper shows 57.92 mm
